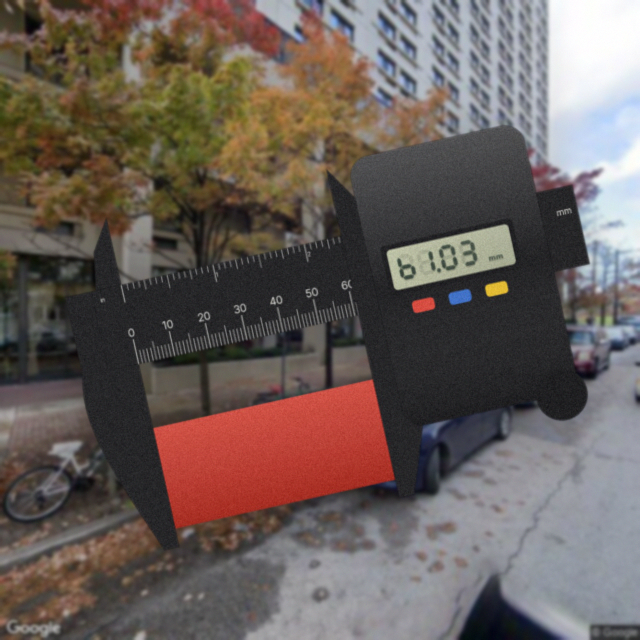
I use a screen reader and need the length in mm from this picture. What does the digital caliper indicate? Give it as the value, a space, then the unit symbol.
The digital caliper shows 61.03 mm
